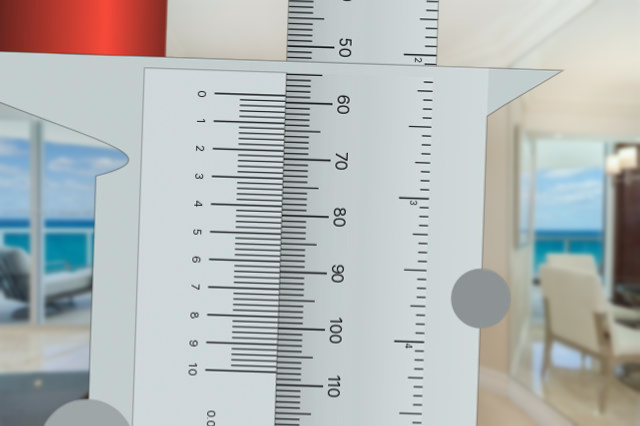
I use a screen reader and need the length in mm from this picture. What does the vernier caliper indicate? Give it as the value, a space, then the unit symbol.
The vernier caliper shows 58.8 mm
